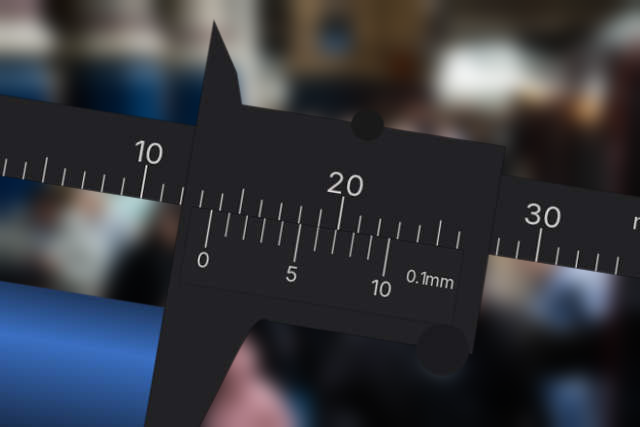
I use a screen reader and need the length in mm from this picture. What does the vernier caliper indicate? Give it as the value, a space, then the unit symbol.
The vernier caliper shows 13.6 mm
